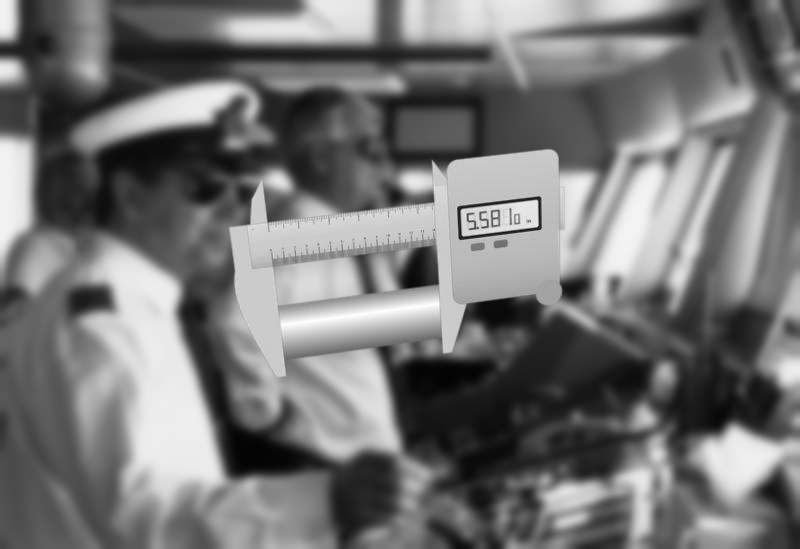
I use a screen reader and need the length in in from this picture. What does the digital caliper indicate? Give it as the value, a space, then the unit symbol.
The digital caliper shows 5.5810 in
